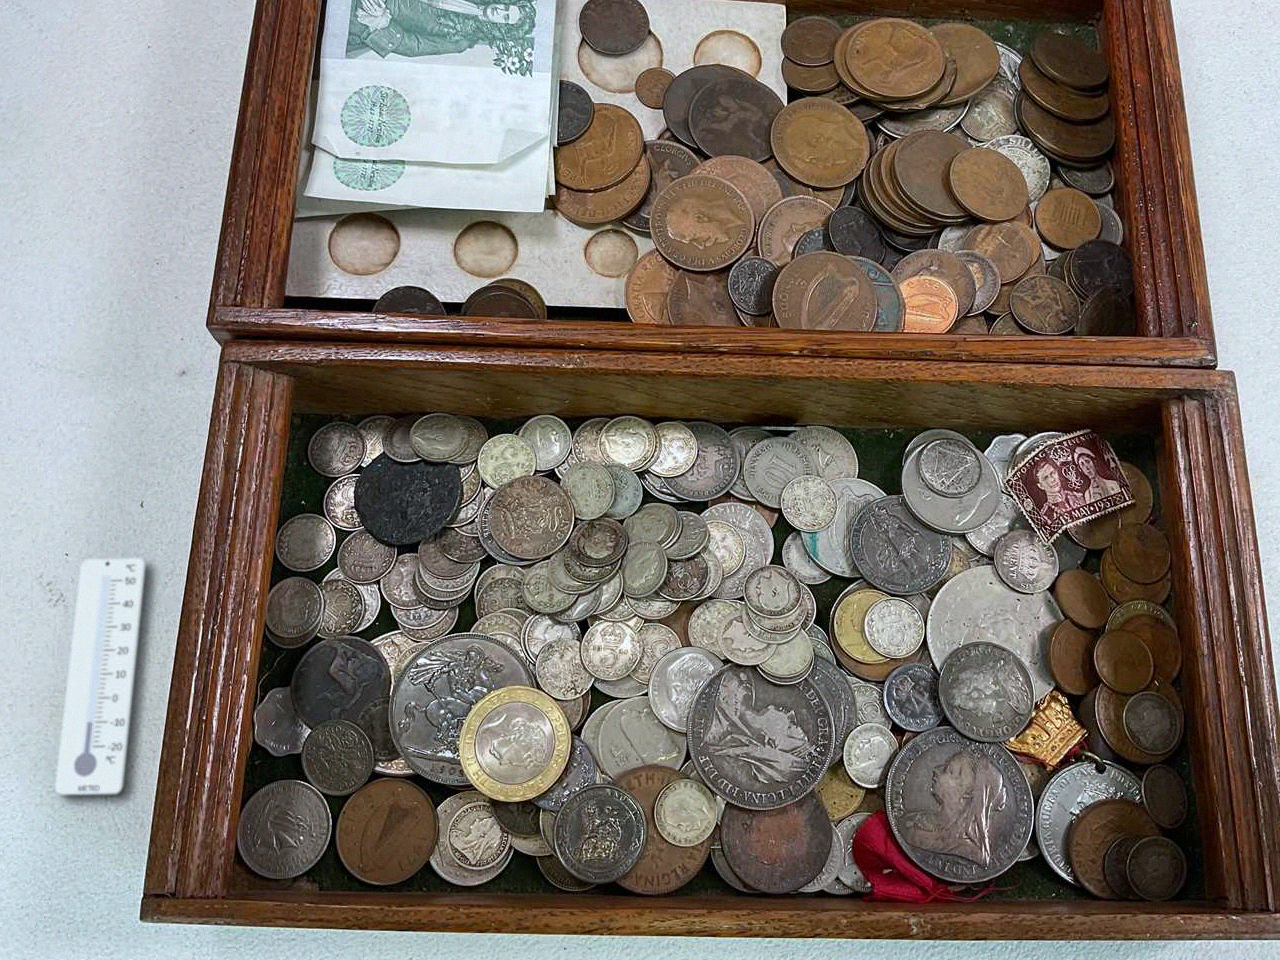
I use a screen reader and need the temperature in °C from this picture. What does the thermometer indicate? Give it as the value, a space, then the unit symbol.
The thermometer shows -10 °C
